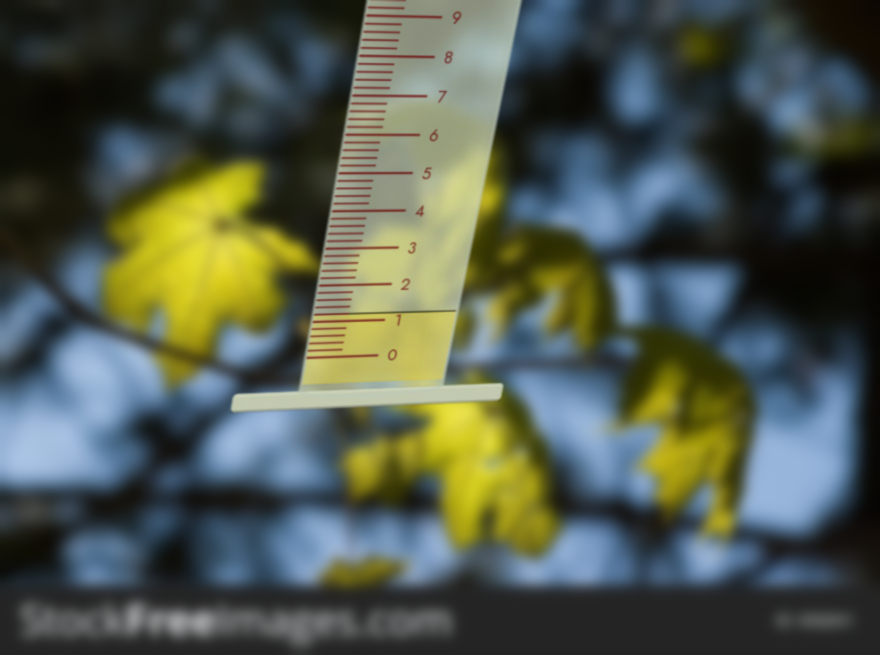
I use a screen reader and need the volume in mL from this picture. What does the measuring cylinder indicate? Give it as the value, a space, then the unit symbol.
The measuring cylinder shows 1.2 mL
